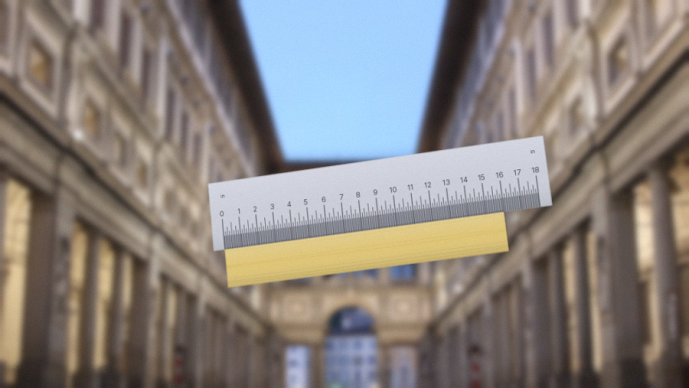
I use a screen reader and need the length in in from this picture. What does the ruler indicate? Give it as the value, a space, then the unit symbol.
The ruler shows 16 in
